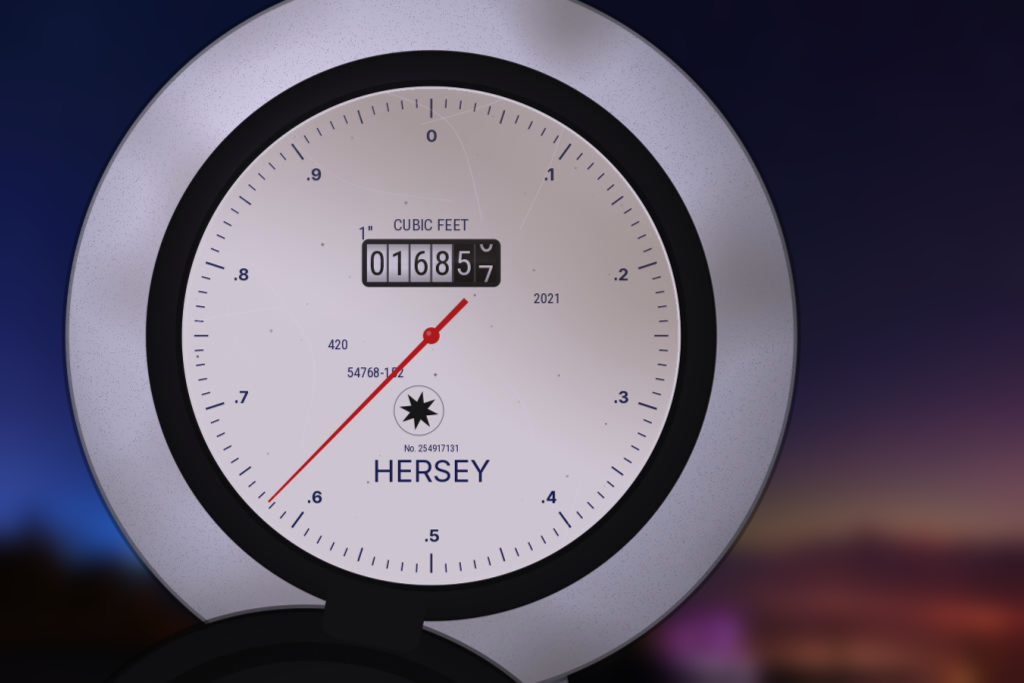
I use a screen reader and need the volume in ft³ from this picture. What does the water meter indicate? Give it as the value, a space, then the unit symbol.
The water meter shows 16856.62 ft³
